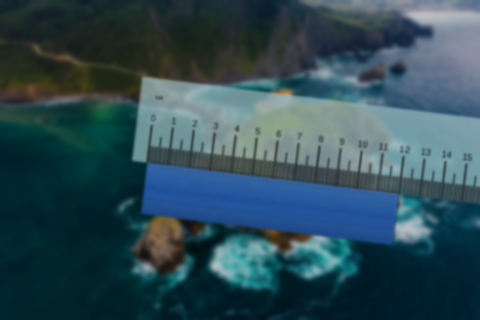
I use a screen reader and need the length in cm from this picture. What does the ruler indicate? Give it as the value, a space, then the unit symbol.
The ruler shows 12 cm
